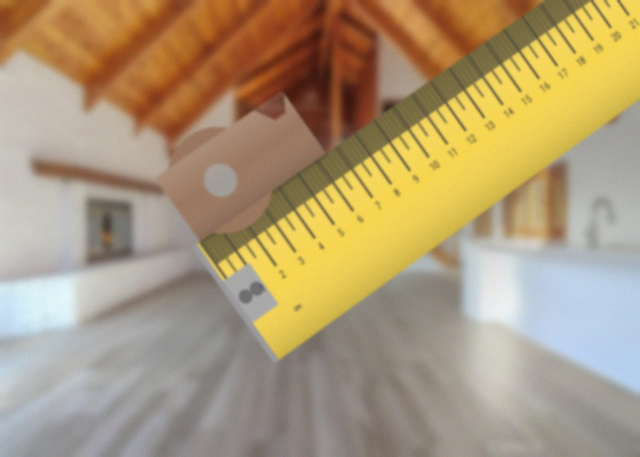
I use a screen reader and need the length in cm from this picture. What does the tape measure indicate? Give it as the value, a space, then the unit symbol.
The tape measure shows 6.5 cm
